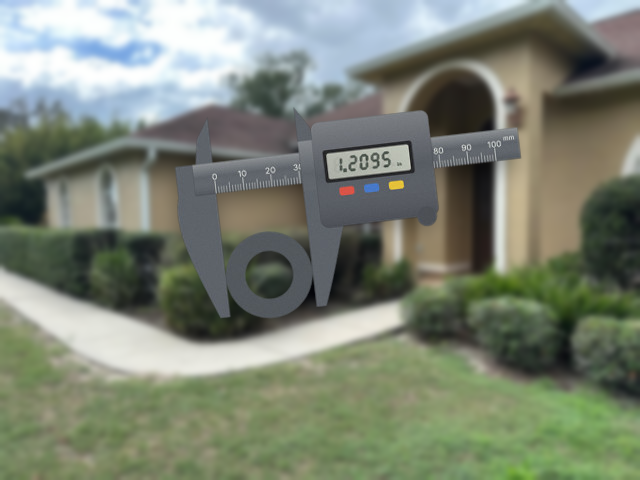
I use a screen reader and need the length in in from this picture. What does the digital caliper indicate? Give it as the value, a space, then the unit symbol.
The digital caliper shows 1.2095 in
